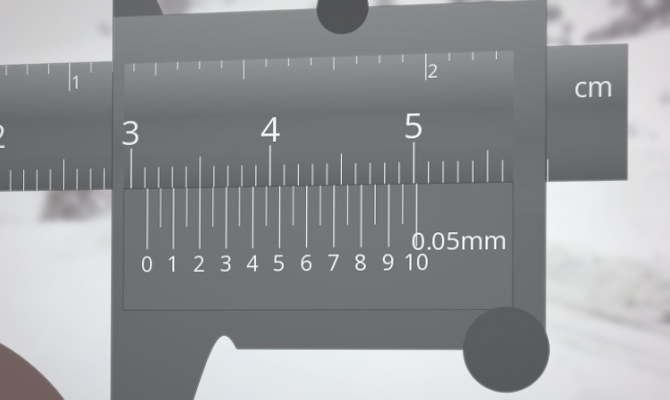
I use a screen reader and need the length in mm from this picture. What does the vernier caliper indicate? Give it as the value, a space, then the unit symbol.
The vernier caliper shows 31.2 mm
